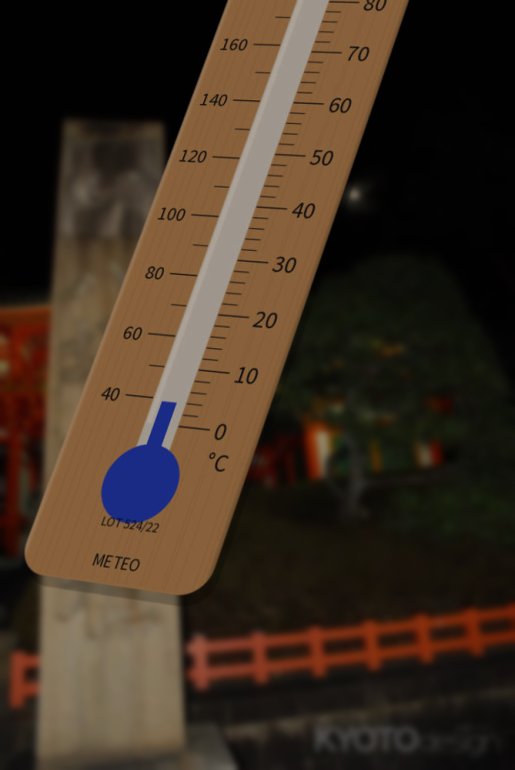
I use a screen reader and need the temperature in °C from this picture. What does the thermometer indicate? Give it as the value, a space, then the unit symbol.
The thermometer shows 4 °C
